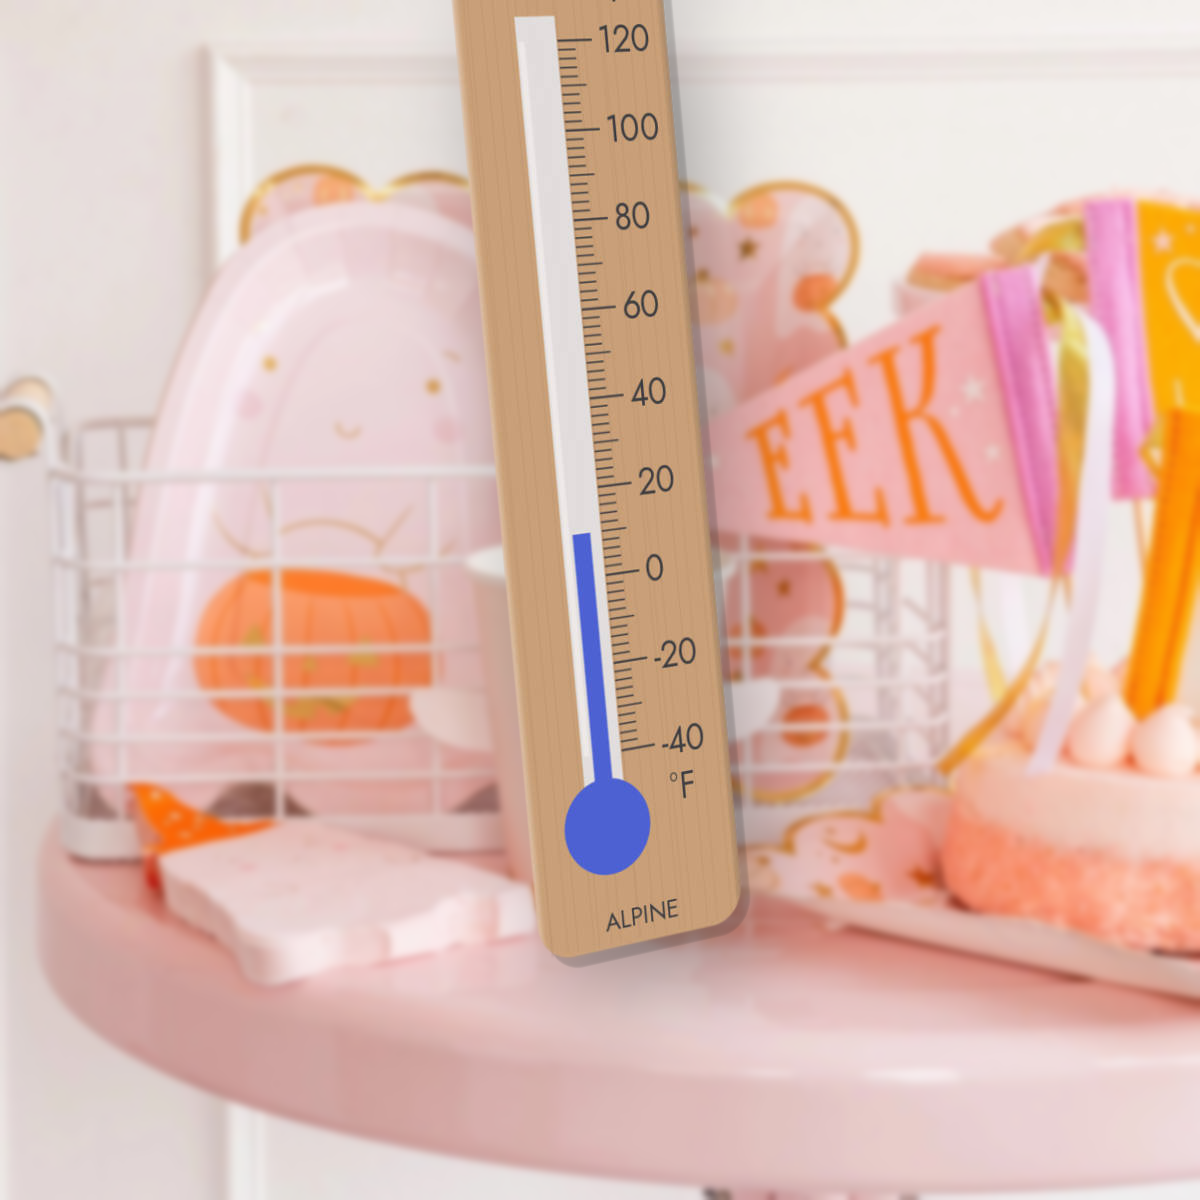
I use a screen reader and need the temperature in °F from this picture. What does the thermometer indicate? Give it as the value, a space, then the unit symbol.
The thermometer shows 10 °F
